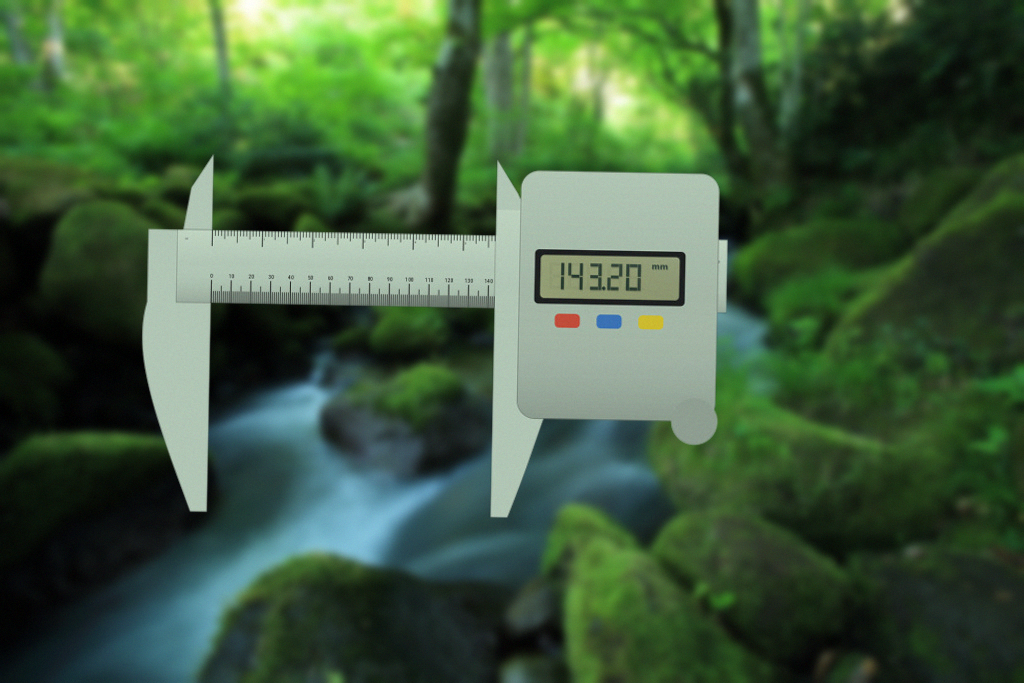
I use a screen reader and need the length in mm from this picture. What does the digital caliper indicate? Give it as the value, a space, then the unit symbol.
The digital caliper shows 143.20 mm
